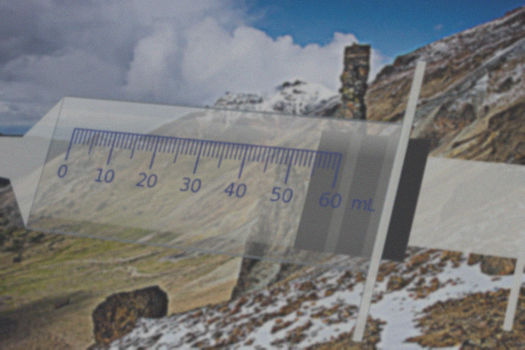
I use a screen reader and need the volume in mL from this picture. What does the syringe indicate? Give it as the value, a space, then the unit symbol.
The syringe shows 55 mL
